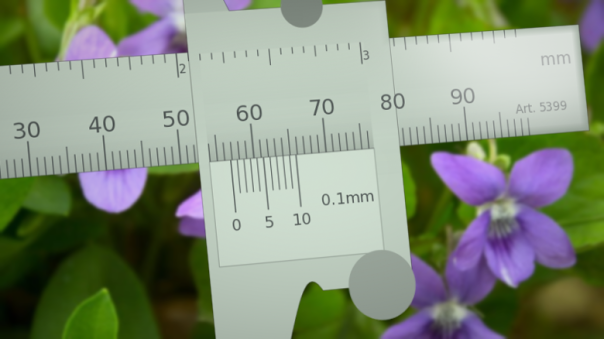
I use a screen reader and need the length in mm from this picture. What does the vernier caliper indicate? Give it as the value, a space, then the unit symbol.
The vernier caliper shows 56.8 mm
